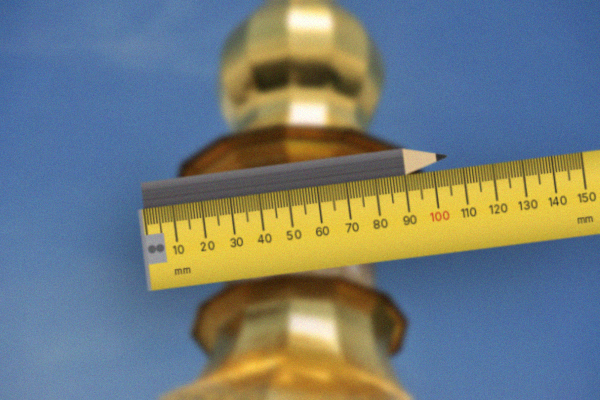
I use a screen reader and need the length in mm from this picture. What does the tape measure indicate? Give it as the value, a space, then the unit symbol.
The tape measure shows 105 mm
